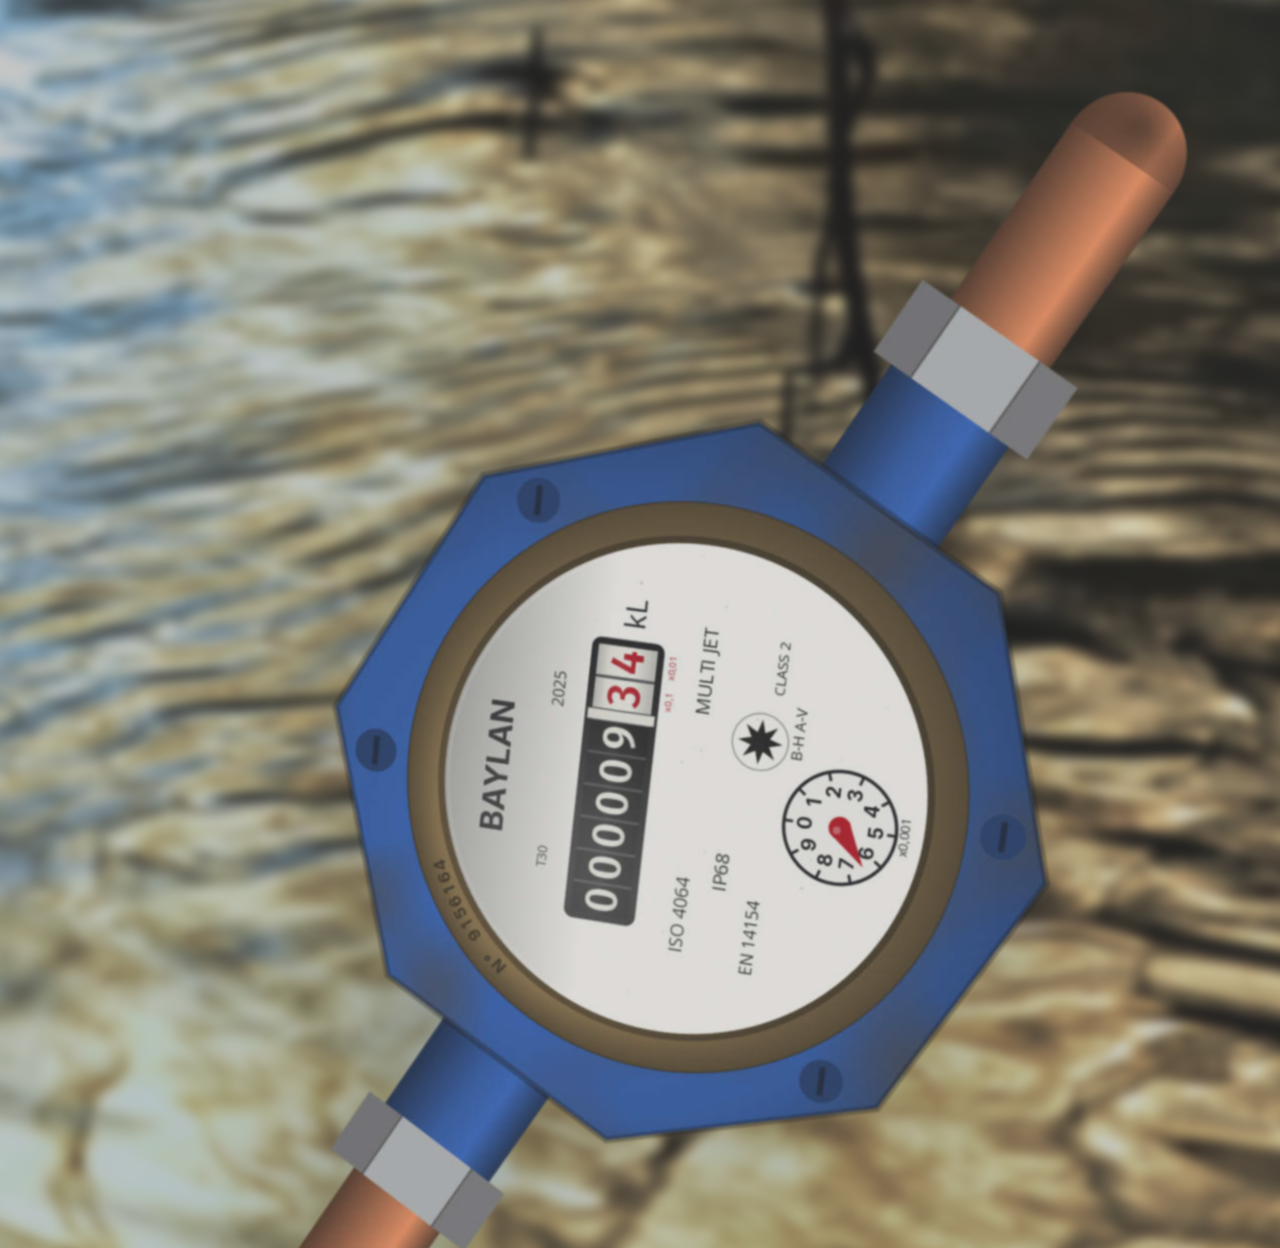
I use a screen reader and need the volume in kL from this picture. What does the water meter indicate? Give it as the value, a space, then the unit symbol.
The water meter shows 9.346 kL
